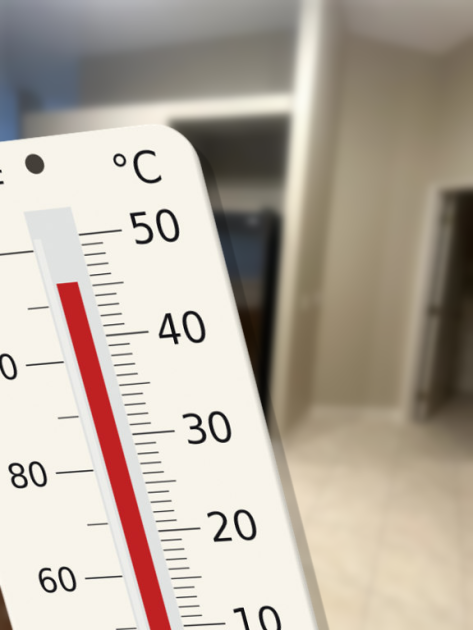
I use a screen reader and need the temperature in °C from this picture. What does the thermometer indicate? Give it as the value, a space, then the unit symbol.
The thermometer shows 45.5 °C
